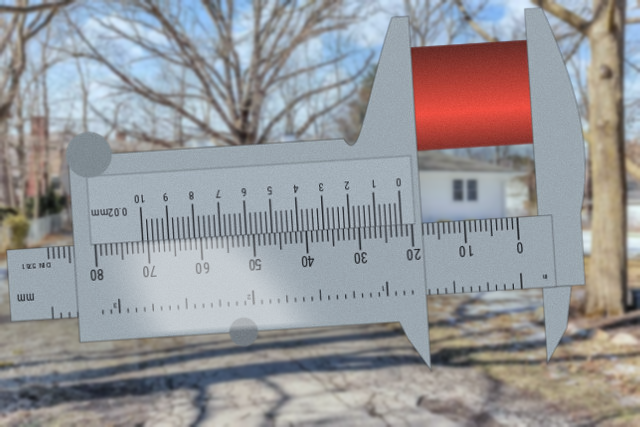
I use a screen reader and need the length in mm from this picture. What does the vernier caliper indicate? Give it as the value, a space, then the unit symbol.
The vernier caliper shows 22.0 mm
